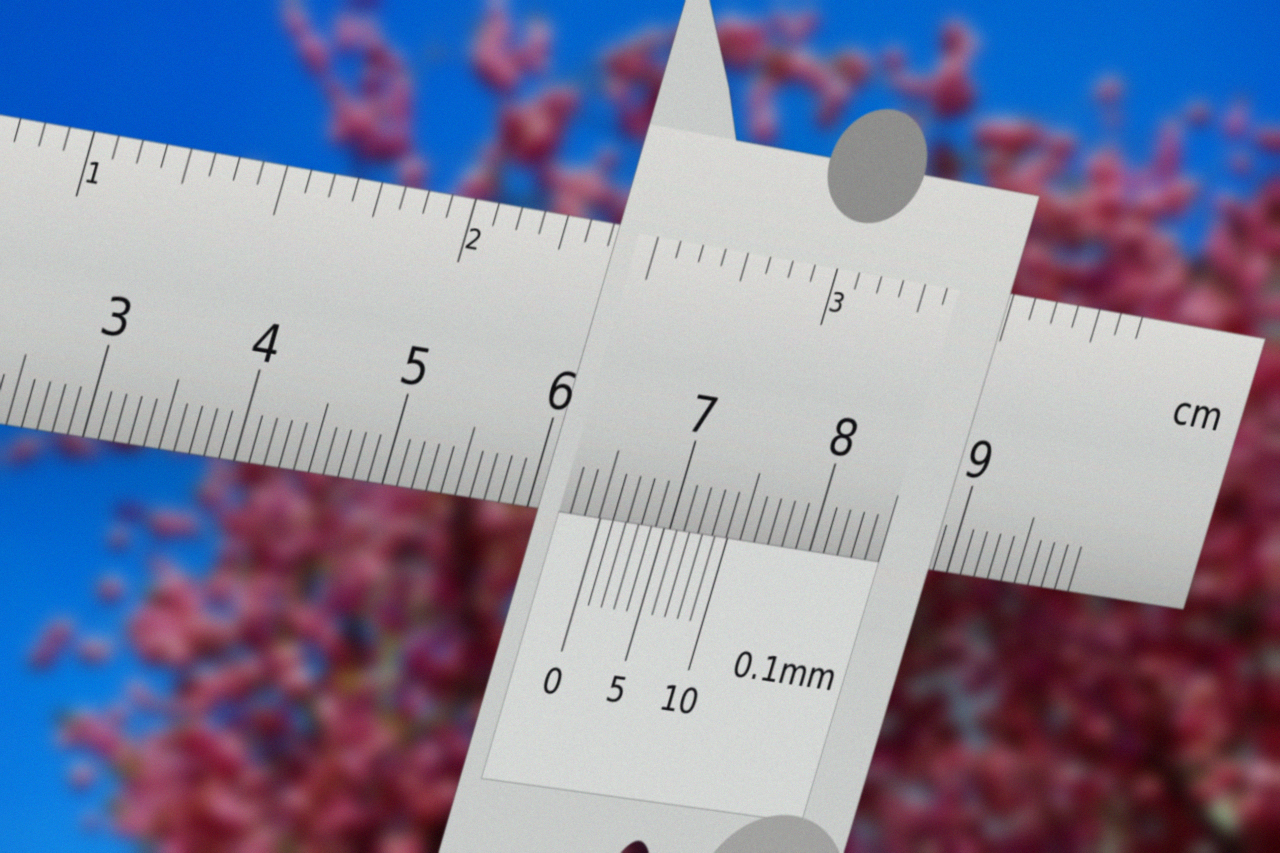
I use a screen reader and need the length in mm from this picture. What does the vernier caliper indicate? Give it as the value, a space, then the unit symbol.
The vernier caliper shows 65.1 mm
